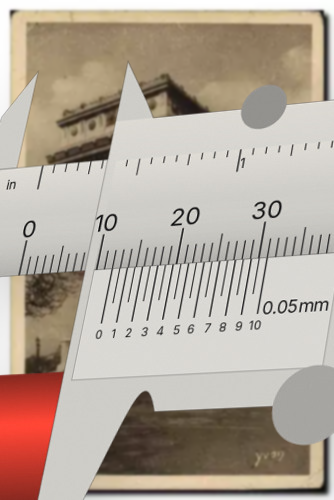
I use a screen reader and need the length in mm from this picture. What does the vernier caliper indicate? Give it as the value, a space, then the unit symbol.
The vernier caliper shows 12.0 mm
